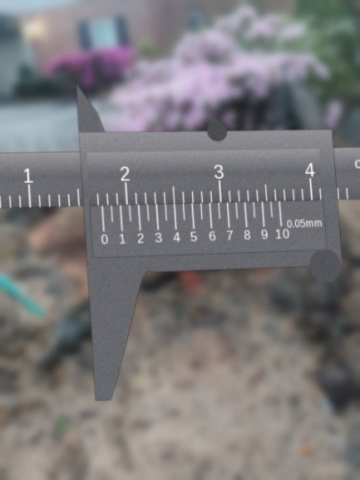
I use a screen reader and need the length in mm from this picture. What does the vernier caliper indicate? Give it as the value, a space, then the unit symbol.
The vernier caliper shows 17.4 mm
